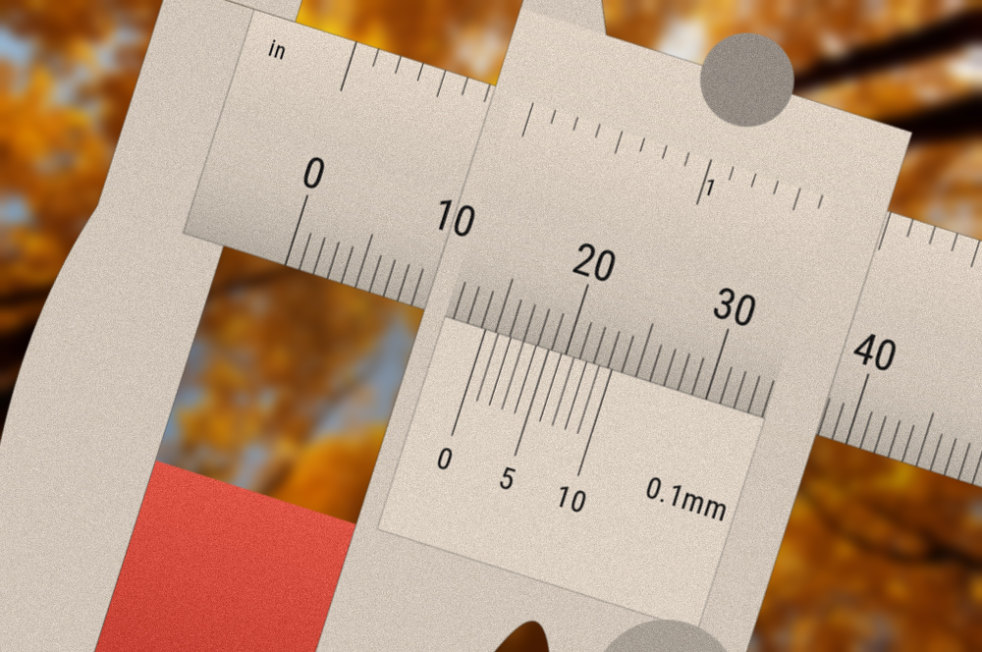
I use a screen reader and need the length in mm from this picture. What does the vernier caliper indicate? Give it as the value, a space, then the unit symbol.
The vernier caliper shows 14.3 mm
